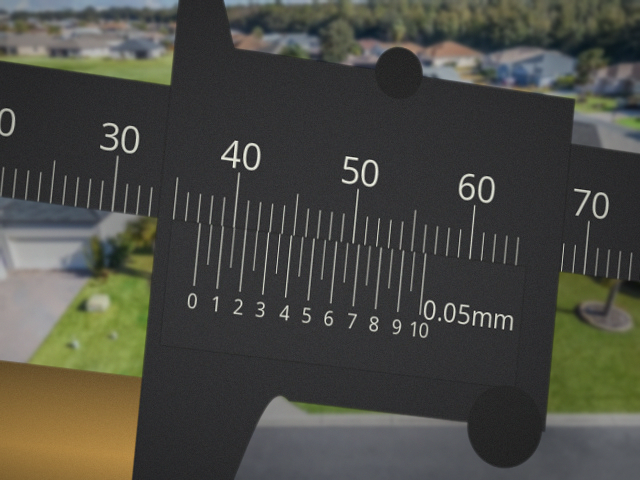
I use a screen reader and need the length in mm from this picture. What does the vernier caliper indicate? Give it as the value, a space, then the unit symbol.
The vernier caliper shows 37.2 mm
